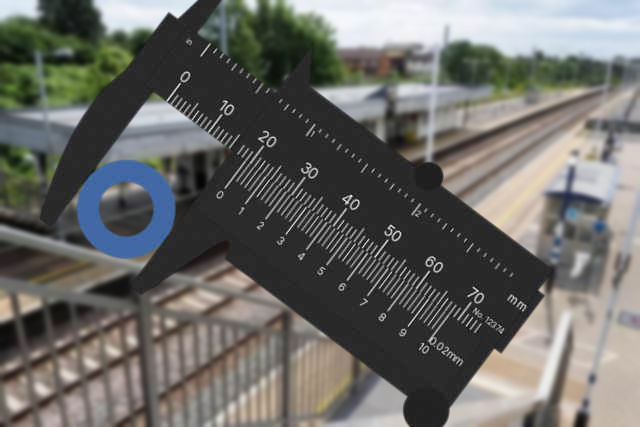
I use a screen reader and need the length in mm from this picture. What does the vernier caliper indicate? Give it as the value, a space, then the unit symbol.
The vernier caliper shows 19.0 mm
